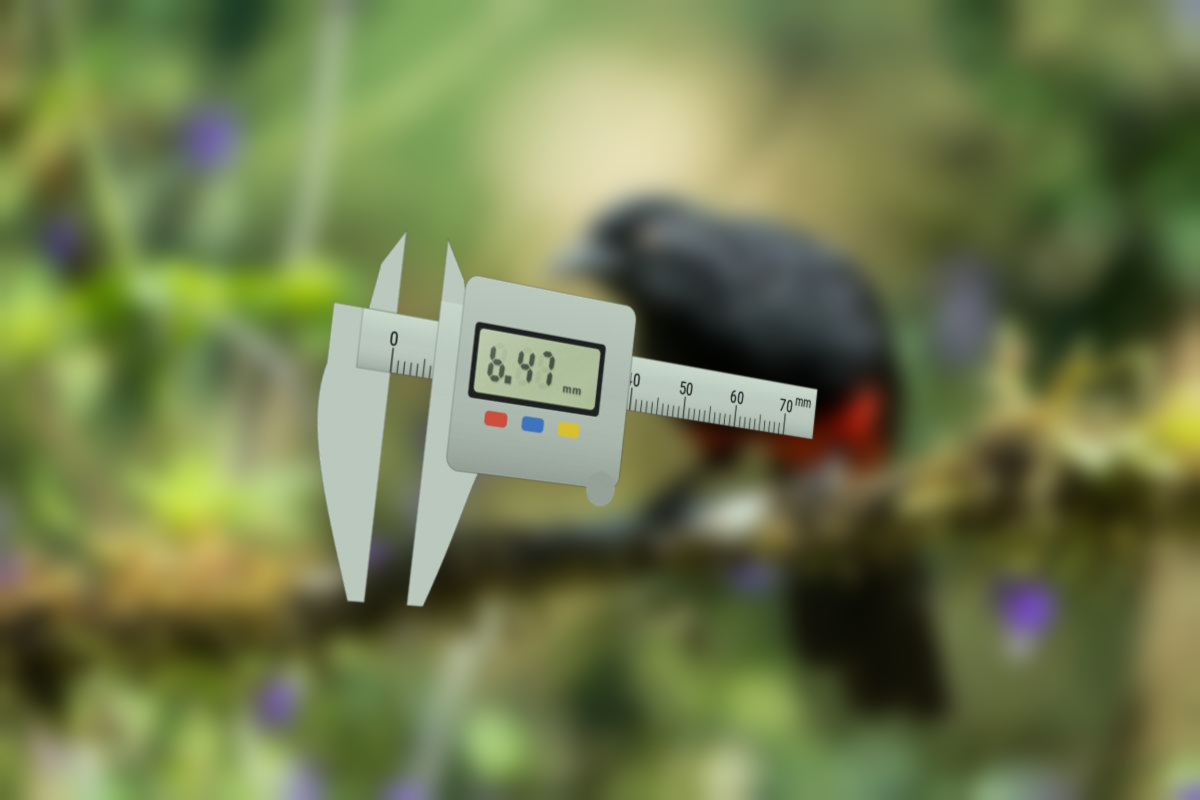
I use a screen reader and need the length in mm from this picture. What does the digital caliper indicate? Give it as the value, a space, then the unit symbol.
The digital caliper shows 6.47 mm
